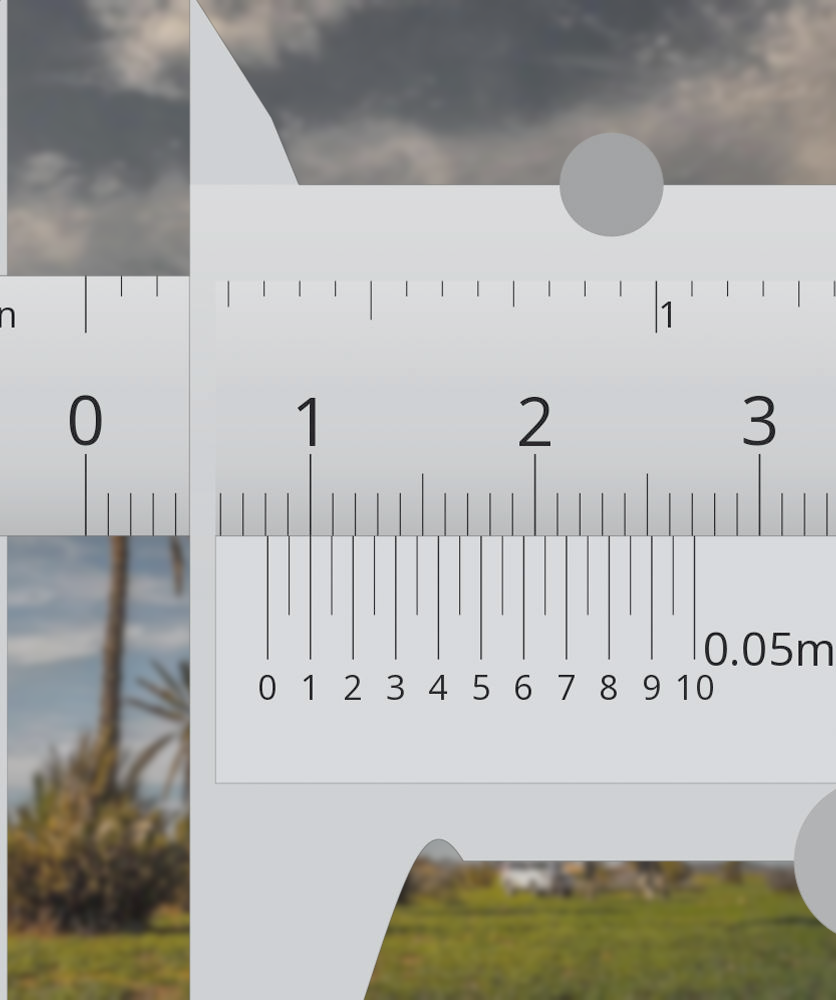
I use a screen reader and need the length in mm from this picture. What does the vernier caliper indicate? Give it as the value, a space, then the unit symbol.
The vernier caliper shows 8.10 mm
